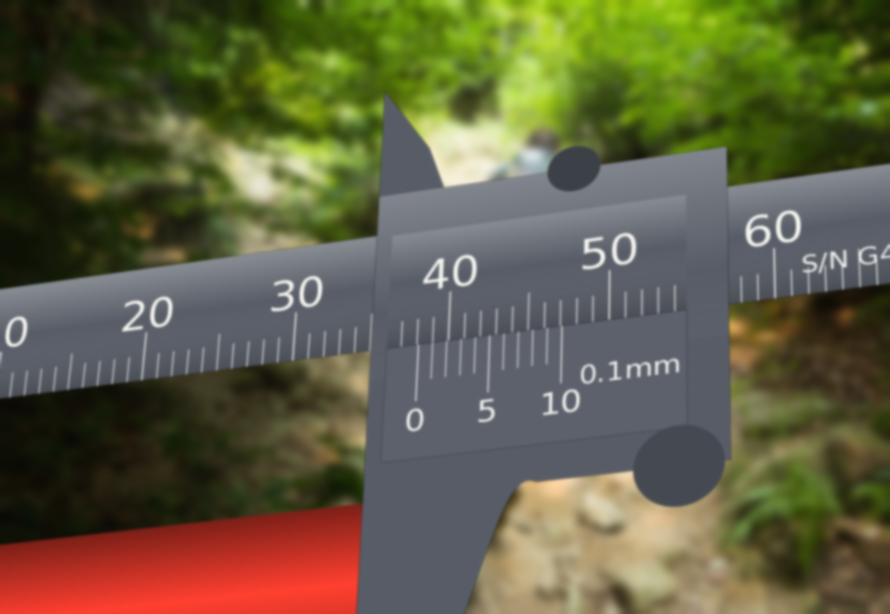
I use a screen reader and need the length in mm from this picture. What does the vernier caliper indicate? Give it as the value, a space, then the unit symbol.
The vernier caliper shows 38.1 mm
